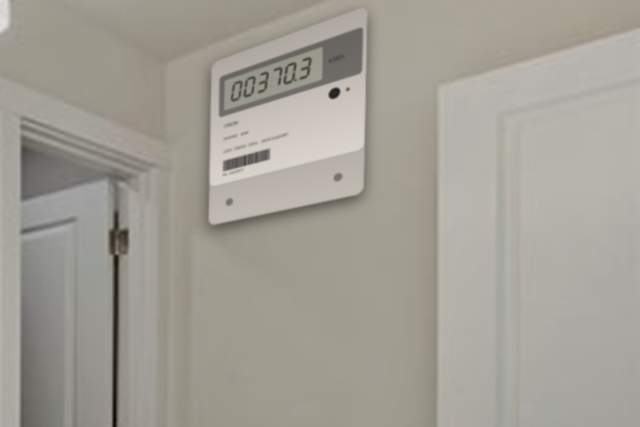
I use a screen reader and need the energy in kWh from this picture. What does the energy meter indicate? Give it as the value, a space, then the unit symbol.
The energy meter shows 370.3 kWh
